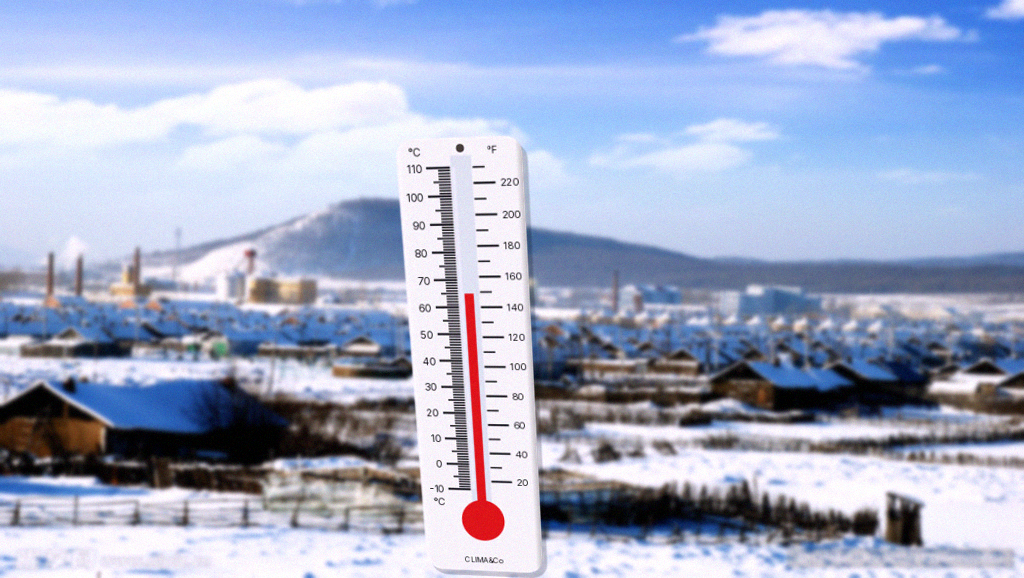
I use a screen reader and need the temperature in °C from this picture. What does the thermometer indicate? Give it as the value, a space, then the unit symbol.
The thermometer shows 65 °C
